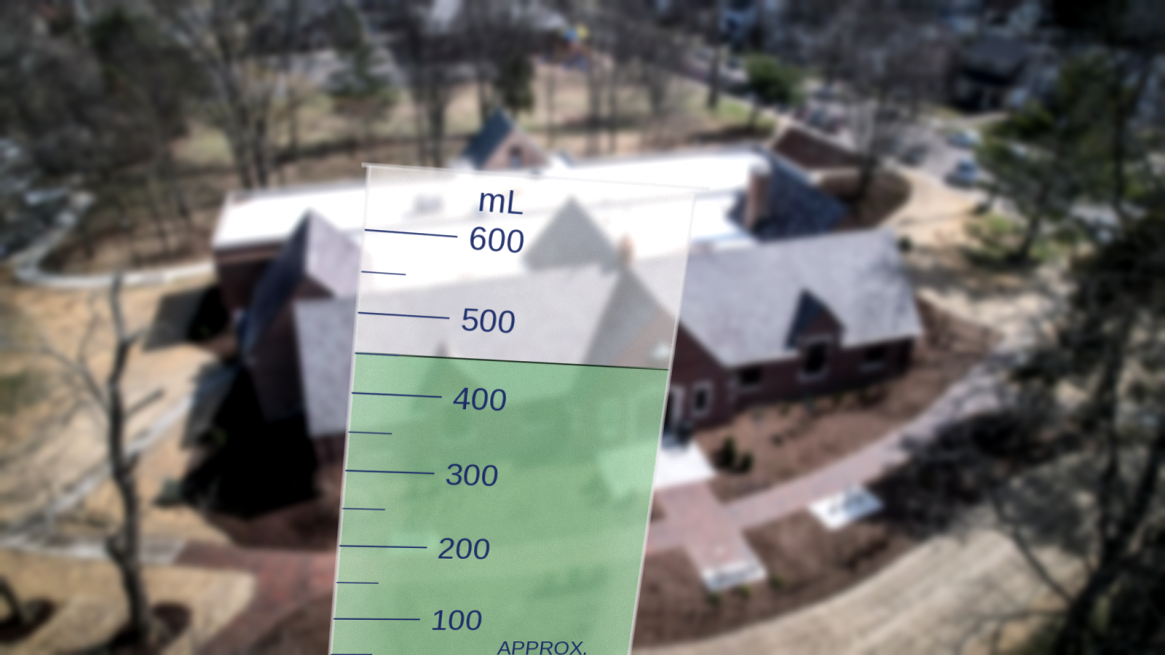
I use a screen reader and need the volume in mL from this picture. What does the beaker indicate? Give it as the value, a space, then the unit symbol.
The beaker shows 450 mL
